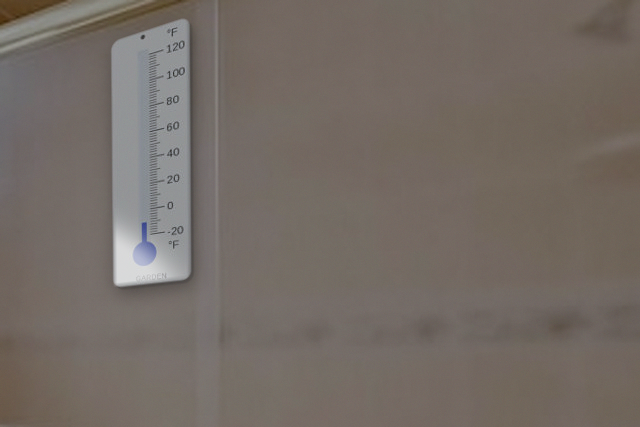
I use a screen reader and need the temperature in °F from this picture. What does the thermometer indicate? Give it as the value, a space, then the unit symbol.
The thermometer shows -10 °F
